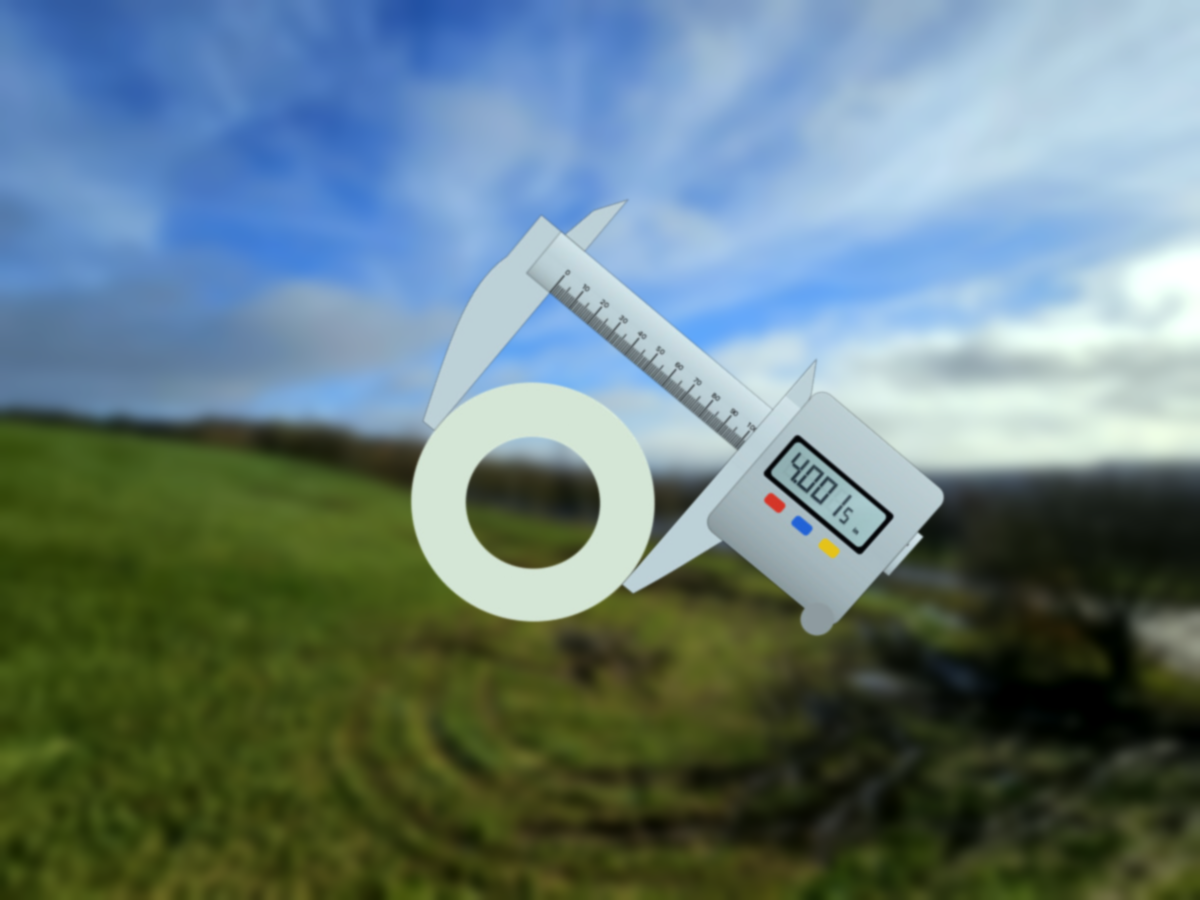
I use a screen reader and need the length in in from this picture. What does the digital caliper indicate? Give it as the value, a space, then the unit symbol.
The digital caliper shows 4.0015 in
